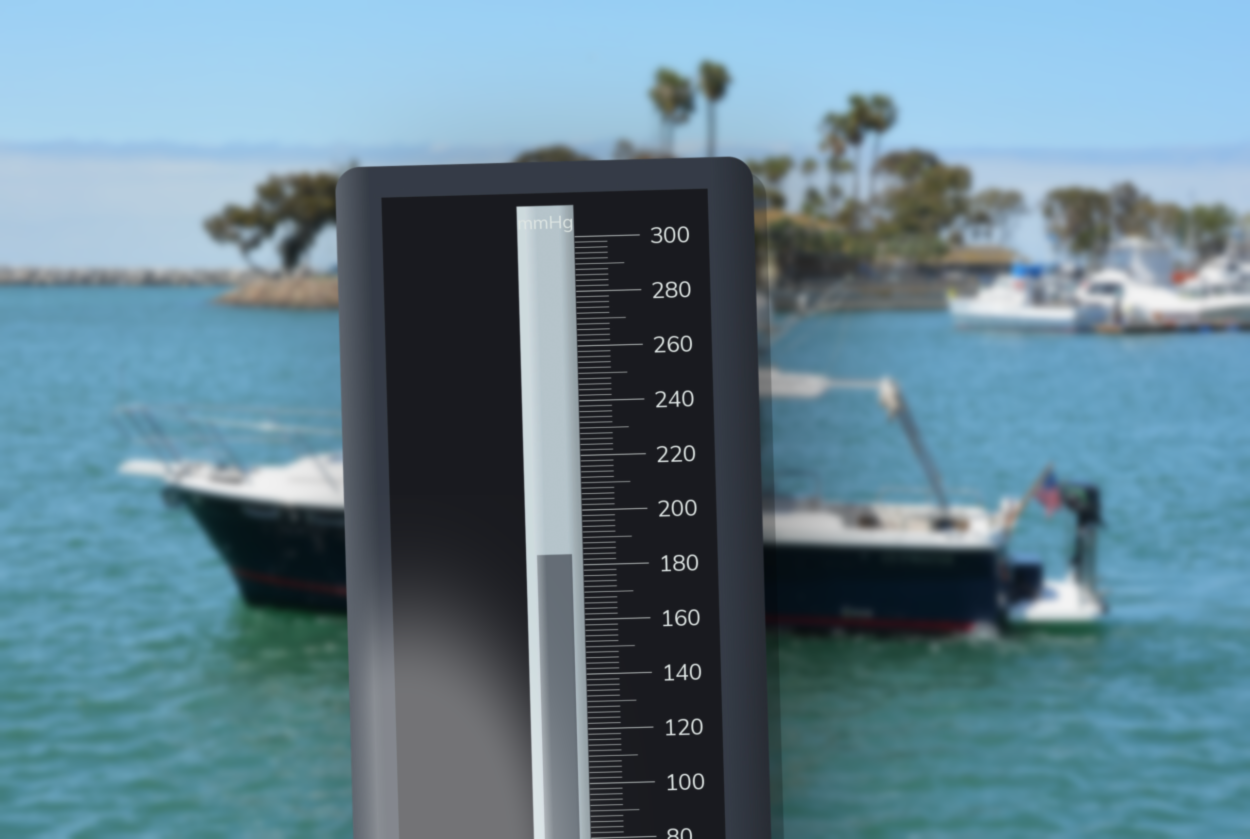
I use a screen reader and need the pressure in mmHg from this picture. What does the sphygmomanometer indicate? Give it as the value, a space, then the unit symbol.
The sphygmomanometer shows 184 mmHg
